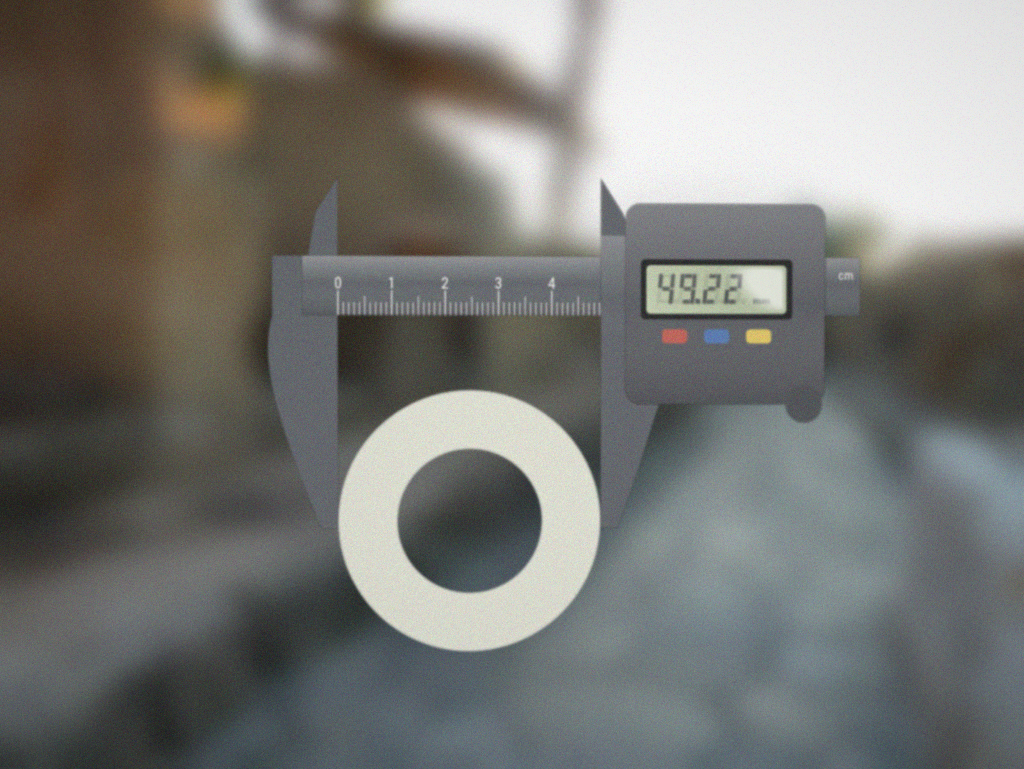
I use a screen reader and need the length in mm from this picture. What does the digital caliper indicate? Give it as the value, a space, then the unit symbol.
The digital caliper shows 49.22 mm
